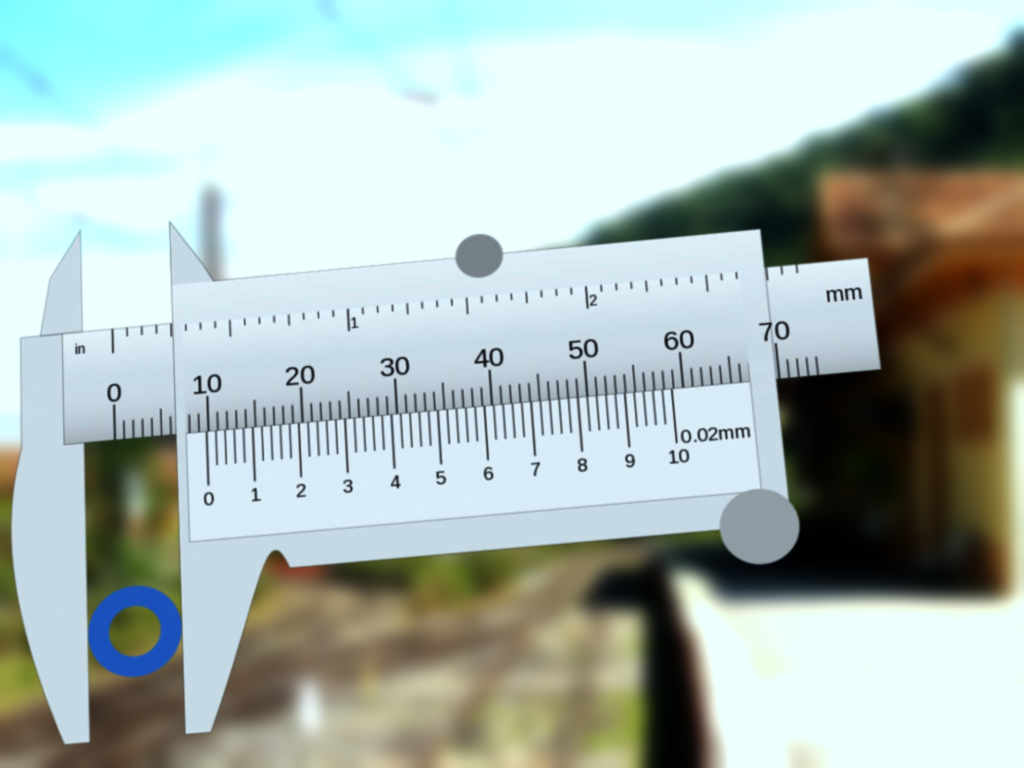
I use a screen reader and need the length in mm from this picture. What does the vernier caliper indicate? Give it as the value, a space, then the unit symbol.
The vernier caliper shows 9.8 mm
